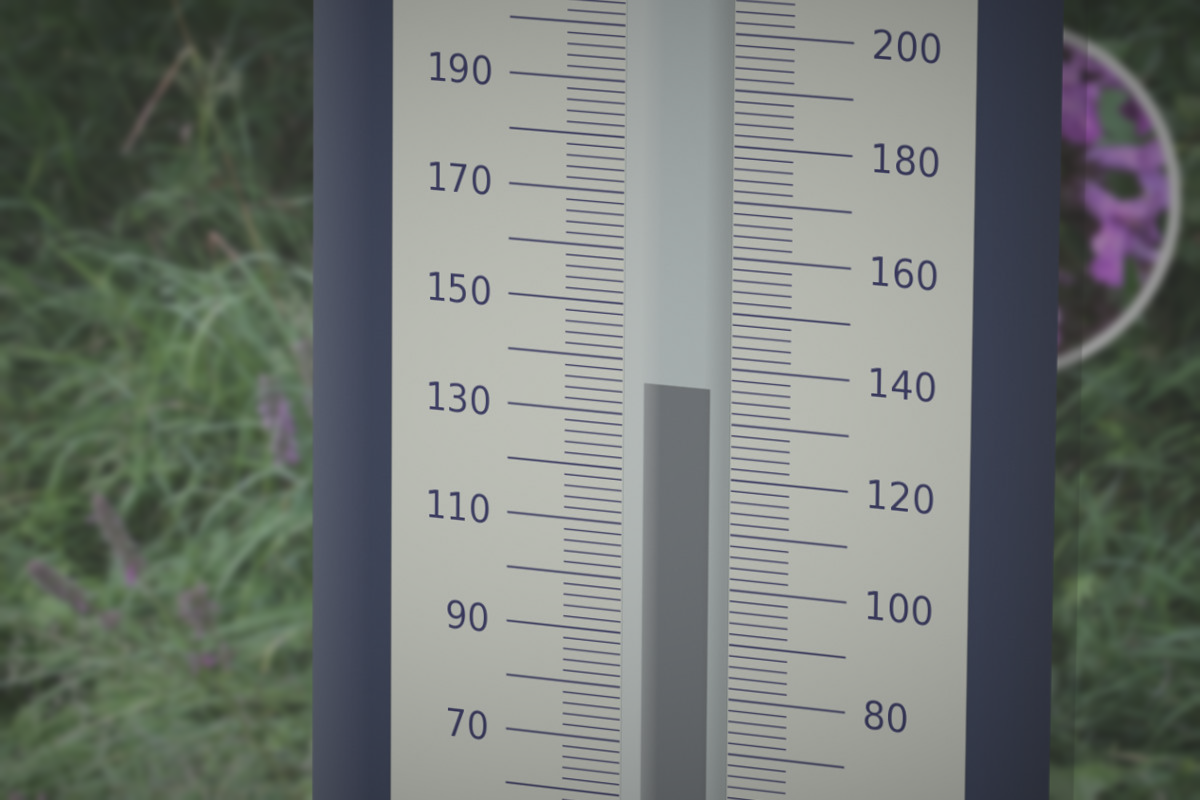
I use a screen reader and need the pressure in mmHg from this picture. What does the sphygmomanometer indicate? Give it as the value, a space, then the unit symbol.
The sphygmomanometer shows 136 mmHg
